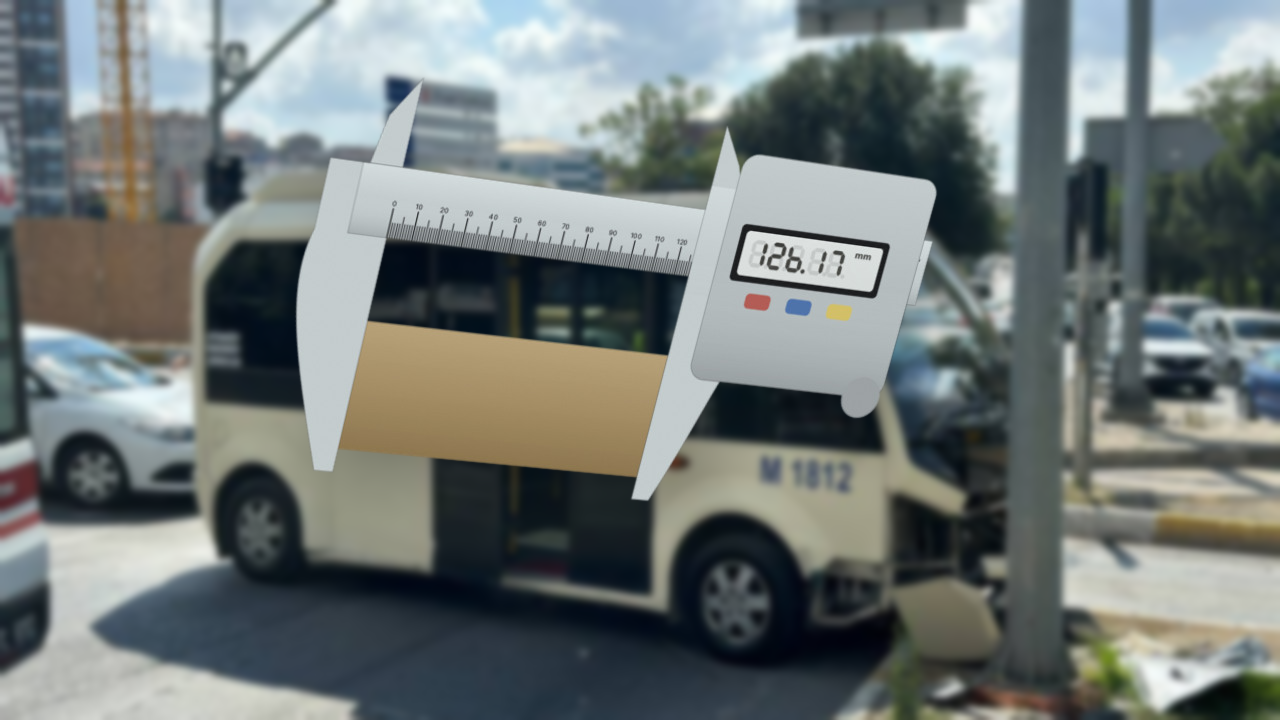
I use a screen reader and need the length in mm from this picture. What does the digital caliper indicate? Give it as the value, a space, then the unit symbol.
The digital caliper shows 126.17 mm
